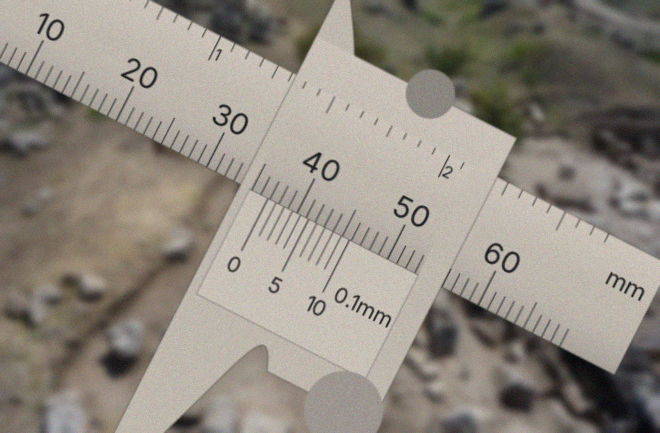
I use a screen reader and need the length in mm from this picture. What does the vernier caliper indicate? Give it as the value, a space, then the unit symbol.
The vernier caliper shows 36.8 mm
